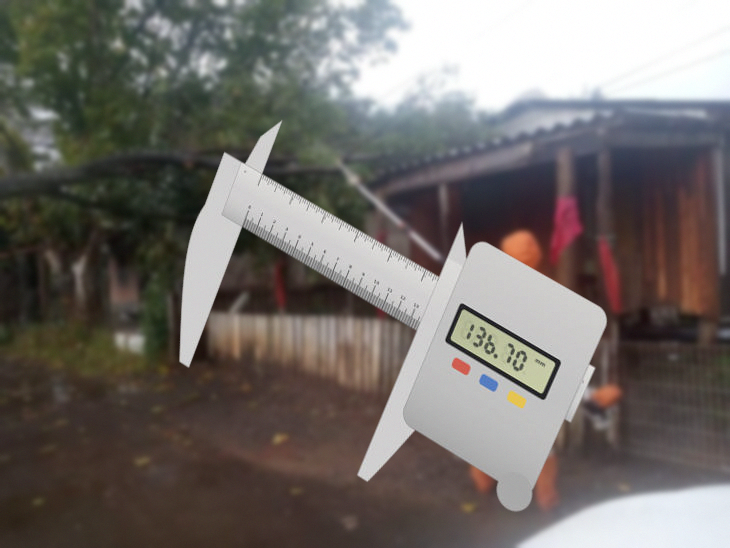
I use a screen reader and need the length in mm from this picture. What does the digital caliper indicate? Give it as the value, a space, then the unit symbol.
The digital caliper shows 136.70 mm
